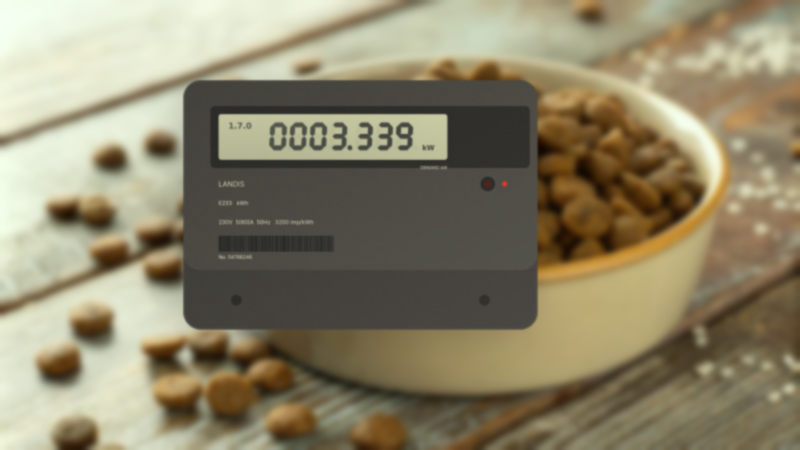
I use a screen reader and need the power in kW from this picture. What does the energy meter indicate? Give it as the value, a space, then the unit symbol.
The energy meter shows 3.339 kW
